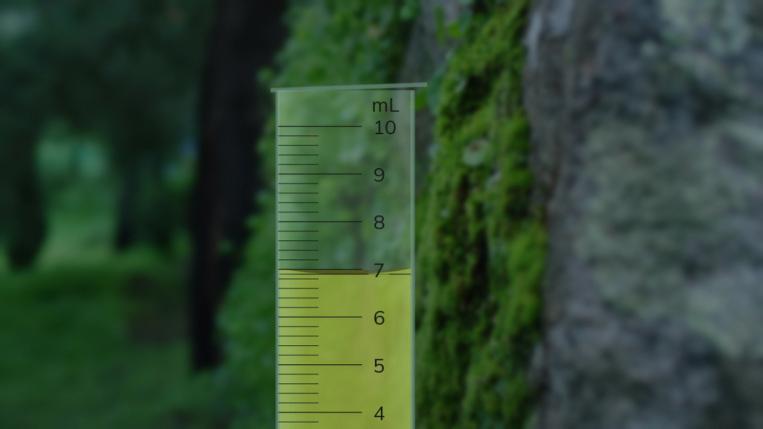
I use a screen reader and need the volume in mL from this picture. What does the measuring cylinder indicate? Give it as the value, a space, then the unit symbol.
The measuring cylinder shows 6.9 mL
